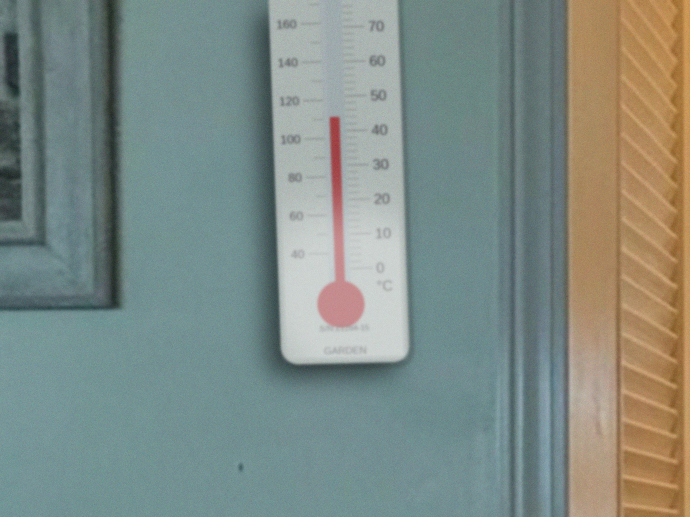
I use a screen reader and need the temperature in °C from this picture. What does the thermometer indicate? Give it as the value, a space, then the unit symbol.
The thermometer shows 44 °C
